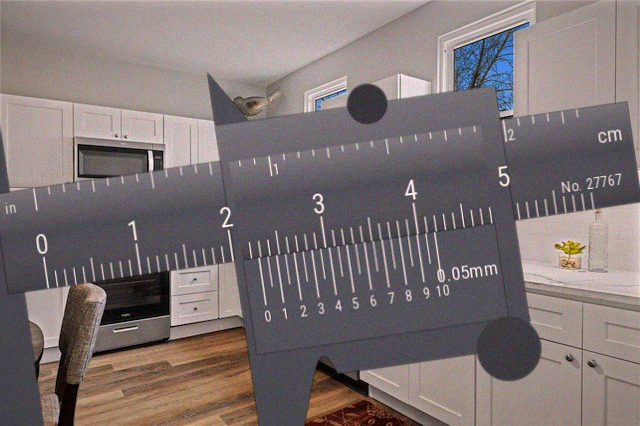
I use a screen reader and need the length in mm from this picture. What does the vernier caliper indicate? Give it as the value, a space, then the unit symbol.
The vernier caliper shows 22.8 mm
